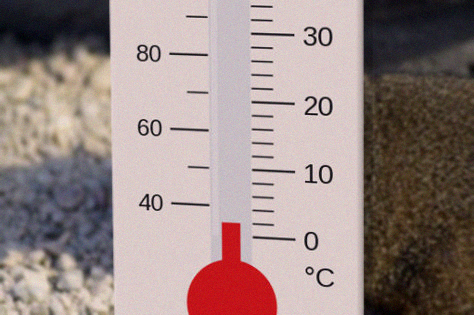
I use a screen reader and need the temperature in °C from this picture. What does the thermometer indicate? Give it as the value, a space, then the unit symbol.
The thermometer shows 2 °C
